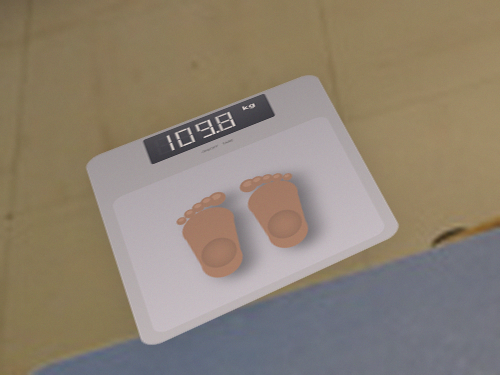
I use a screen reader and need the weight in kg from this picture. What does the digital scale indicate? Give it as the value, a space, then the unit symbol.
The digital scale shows 109.8 kg
